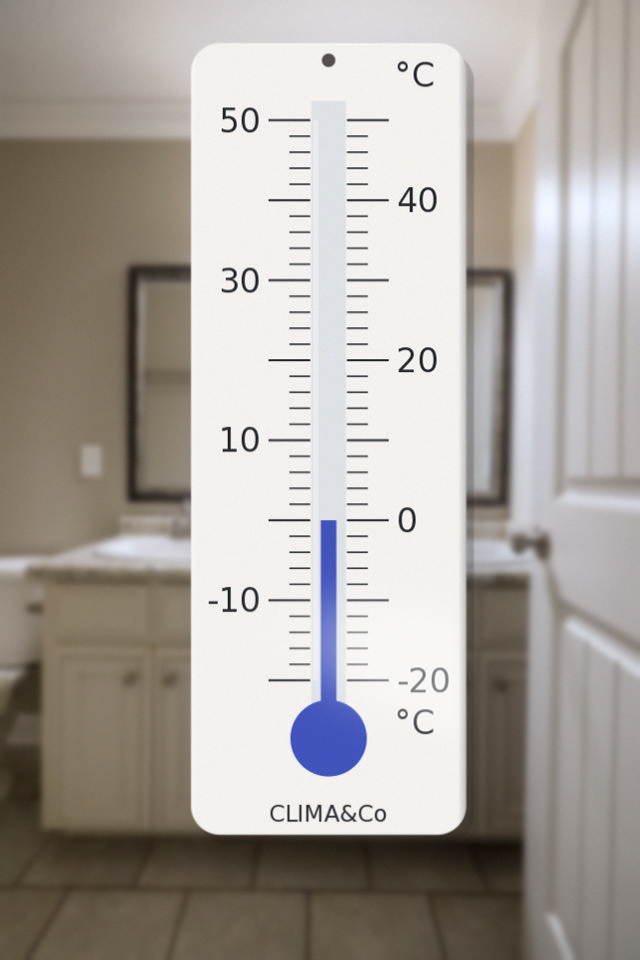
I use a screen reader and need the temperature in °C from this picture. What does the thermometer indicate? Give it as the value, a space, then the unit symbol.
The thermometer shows 0 °C
